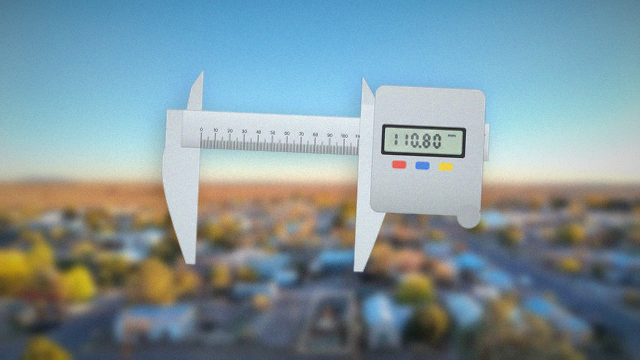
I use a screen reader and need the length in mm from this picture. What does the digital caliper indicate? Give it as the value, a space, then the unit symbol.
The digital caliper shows 110.80 mm
